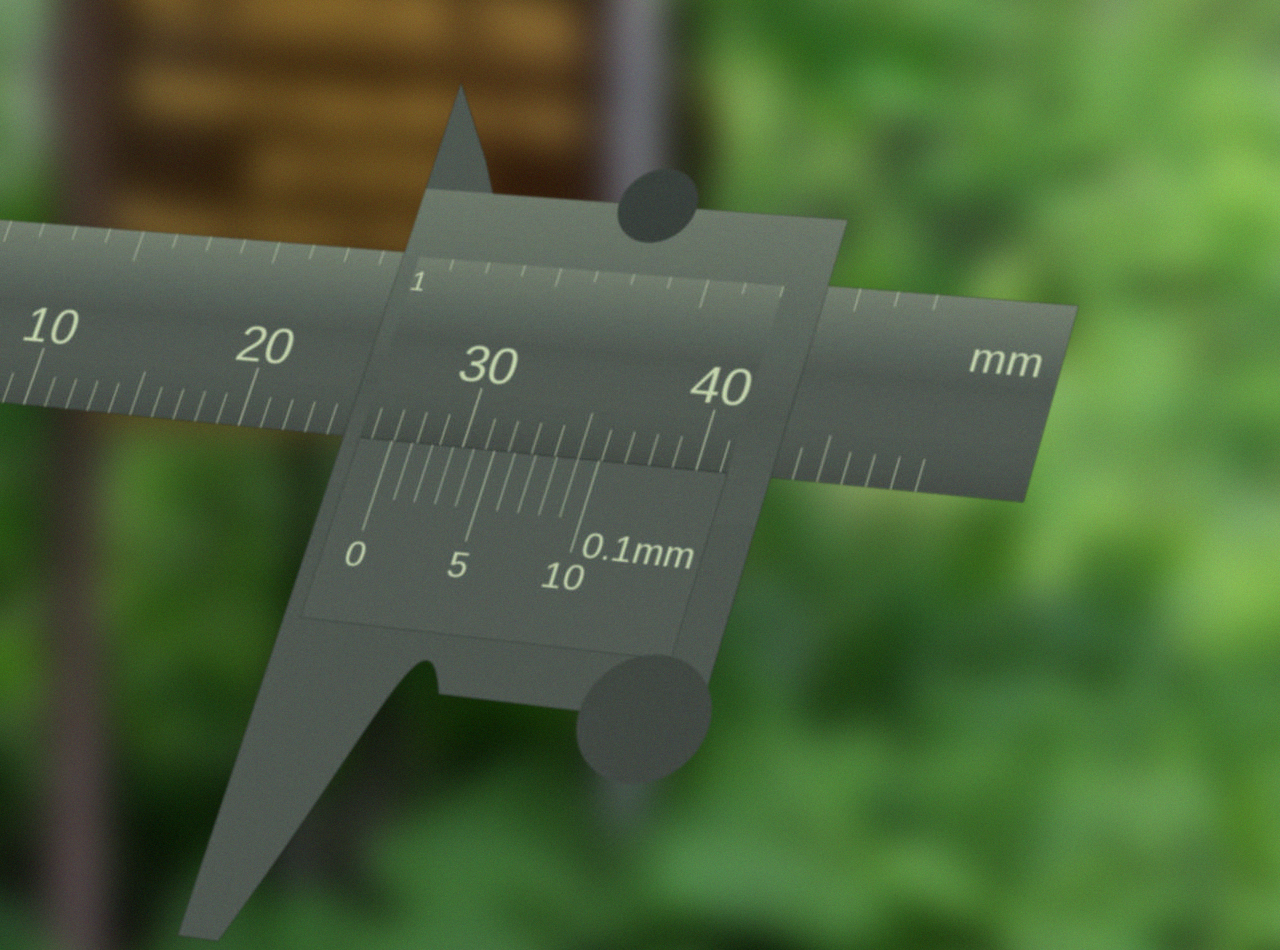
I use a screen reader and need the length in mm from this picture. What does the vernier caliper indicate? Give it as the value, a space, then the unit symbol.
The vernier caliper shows 26.9 mm
